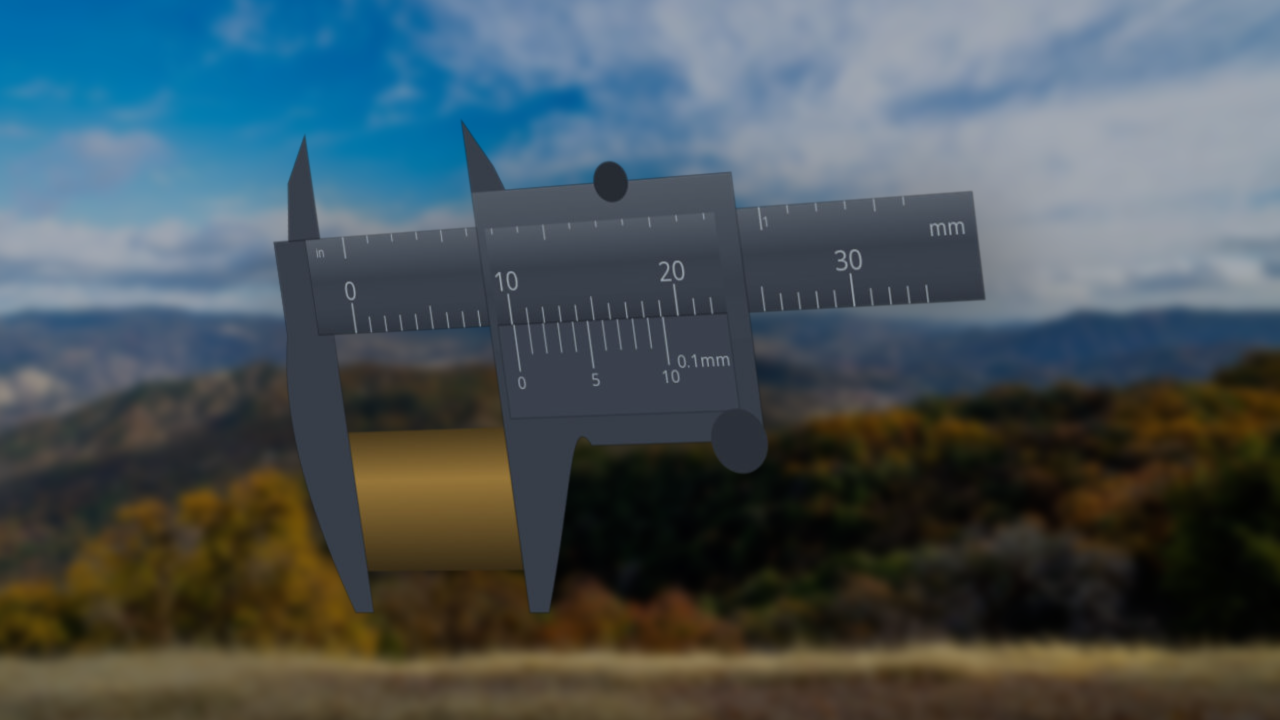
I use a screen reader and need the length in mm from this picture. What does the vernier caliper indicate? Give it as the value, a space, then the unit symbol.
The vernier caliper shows 10.1 mm
